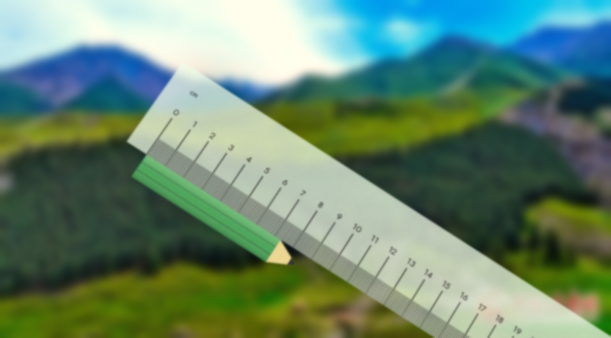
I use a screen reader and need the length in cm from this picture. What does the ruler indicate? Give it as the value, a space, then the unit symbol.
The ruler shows 8.5 cm
